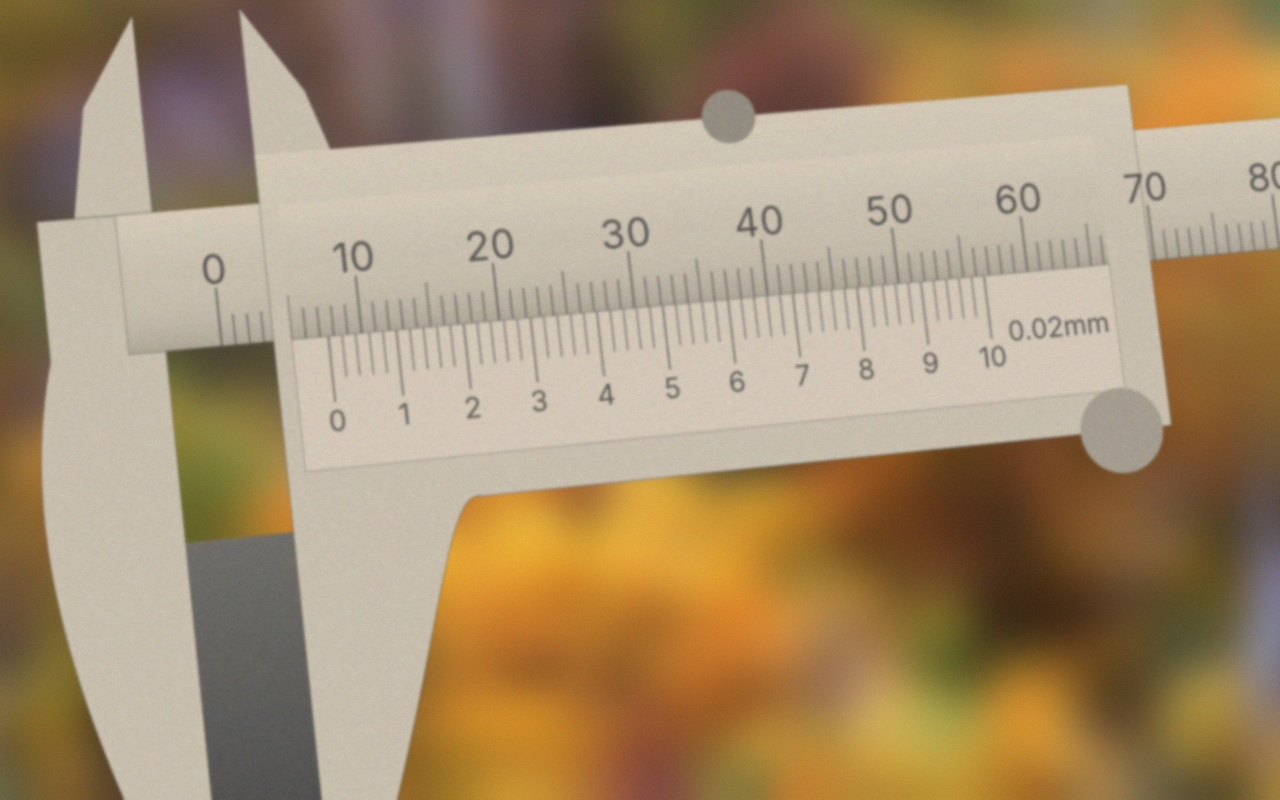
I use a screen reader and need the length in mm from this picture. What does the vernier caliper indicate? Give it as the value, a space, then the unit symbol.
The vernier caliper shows 7.6 mm
